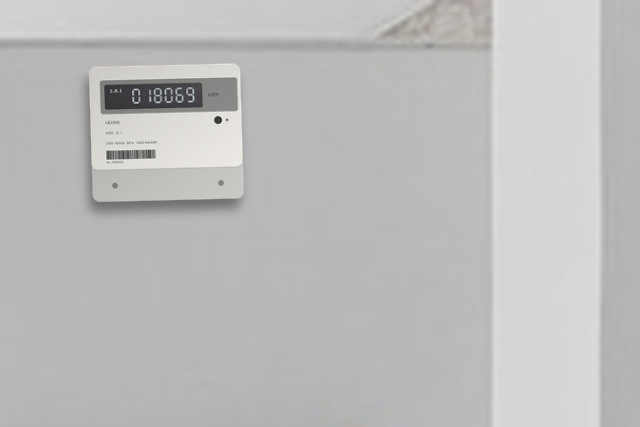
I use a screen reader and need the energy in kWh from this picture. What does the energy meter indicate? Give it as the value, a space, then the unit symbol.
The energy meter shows 18069 kWh
